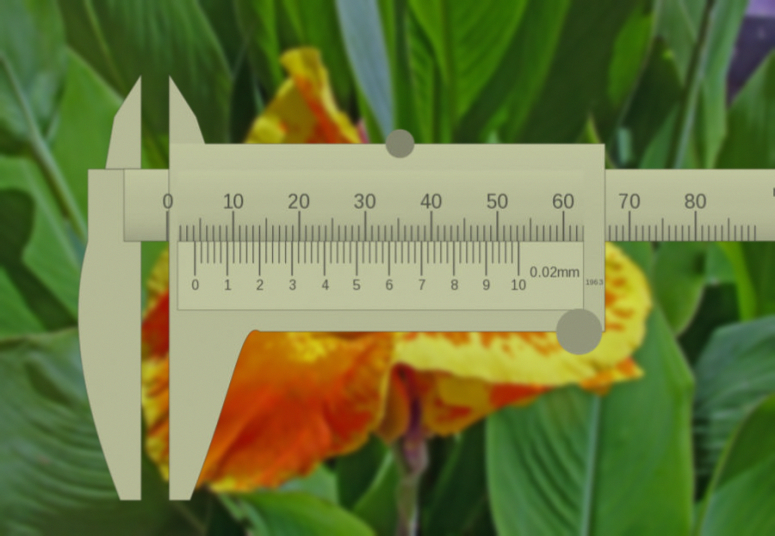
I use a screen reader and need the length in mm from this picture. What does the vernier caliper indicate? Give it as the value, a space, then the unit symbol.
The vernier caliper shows 4.2 mm
